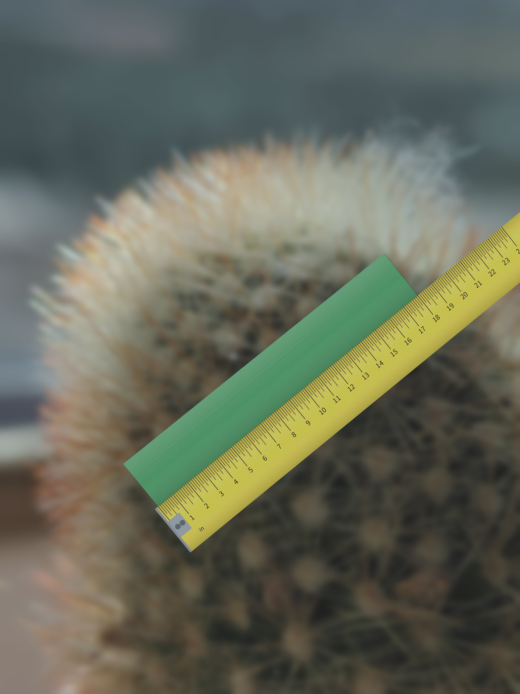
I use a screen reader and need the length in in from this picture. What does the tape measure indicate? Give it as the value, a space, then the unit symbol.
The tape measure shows 18 in
